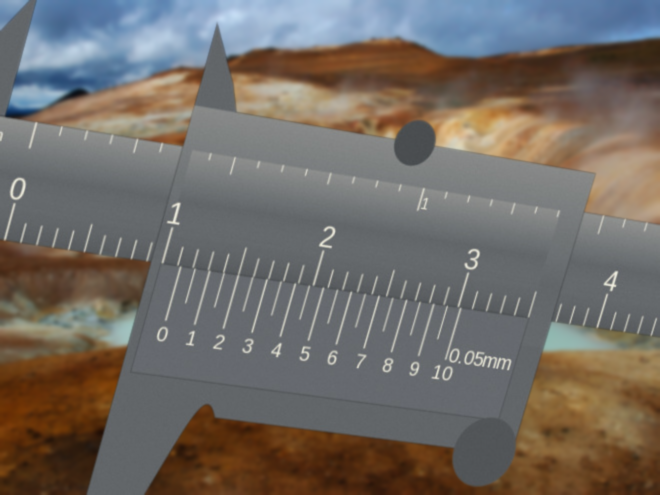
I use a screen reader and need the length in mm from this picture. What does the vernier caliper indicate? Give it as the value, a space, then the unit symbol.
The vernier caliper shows 11.2 mm
